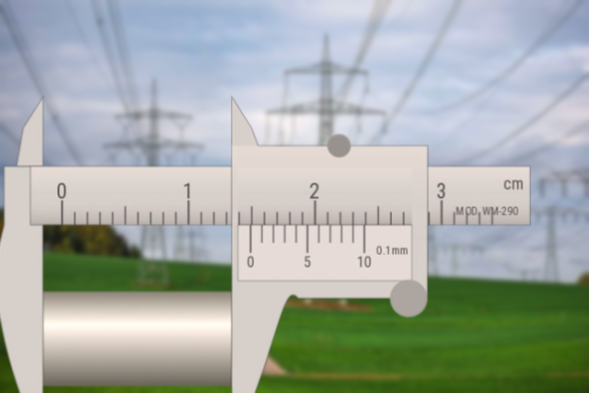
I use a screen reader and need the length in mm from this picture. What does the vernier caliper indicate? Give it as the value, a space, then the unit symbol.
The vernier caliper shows 14.9 mm
